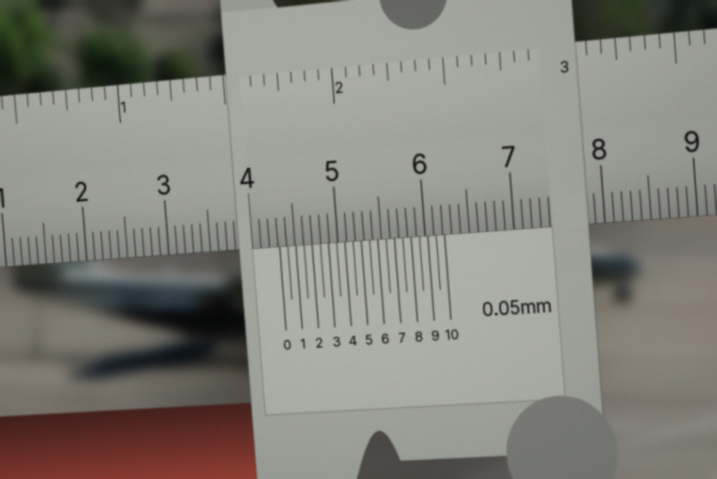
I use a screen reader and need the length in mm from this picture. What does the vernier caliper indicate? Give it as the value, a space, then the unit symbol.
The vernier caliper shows 43.2 mm
